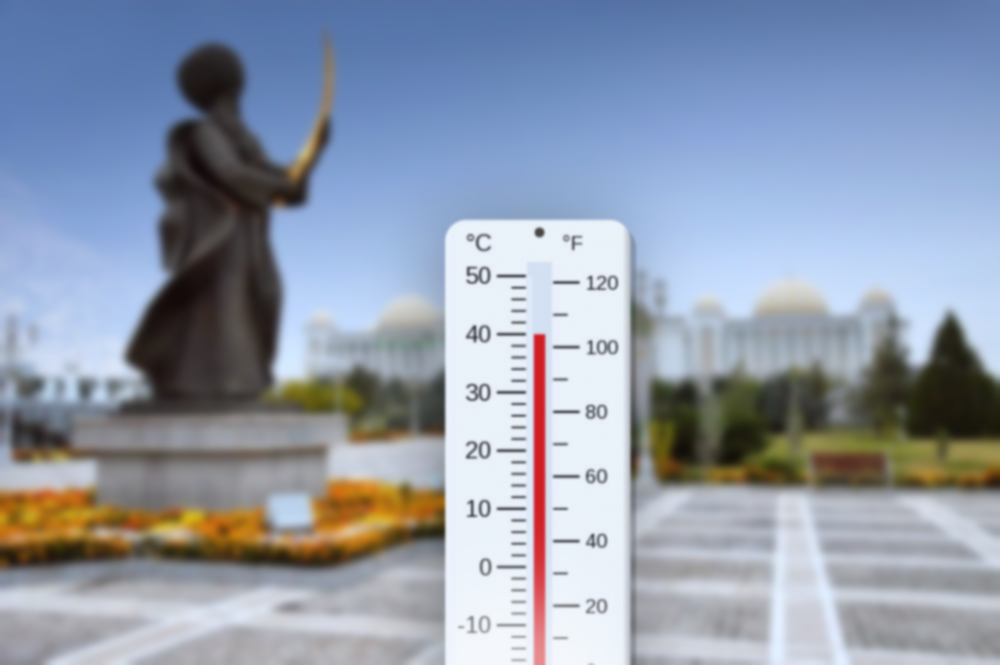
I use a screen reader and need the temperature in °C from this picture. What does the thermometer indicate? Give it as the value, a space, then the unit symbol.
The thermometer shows 40 °C
